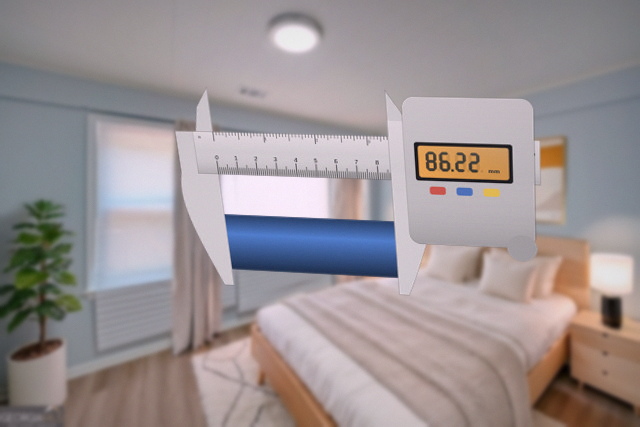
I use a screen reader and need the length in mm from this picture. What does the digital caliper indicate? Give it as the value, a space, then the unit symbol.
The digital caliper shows 86.22 mm
